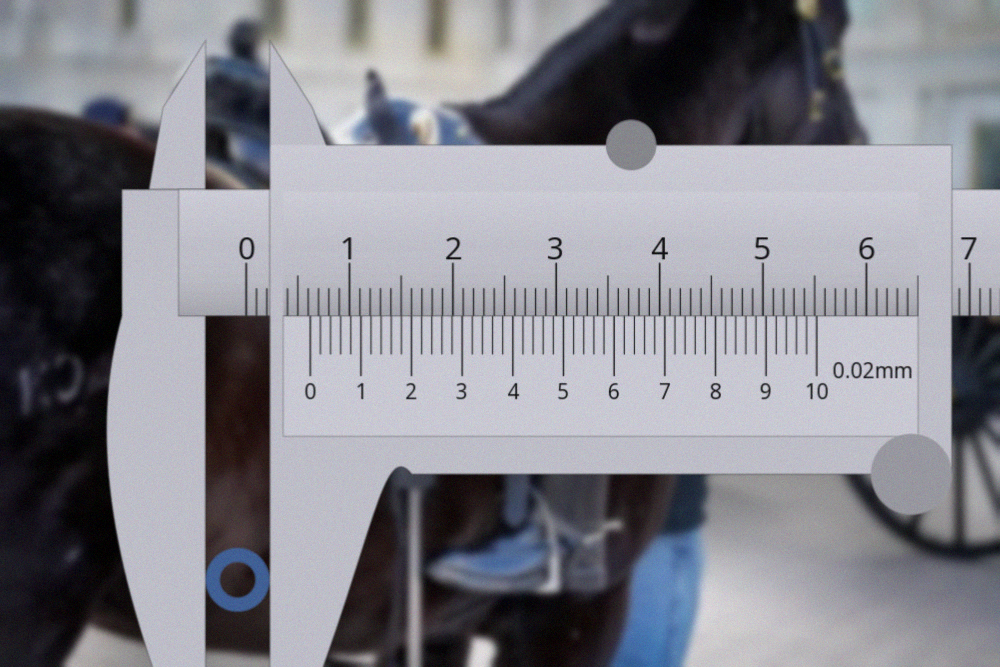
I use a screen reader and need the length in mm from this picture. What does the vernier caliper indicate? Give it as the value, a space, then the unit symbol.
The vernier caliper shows 6.2 mm
